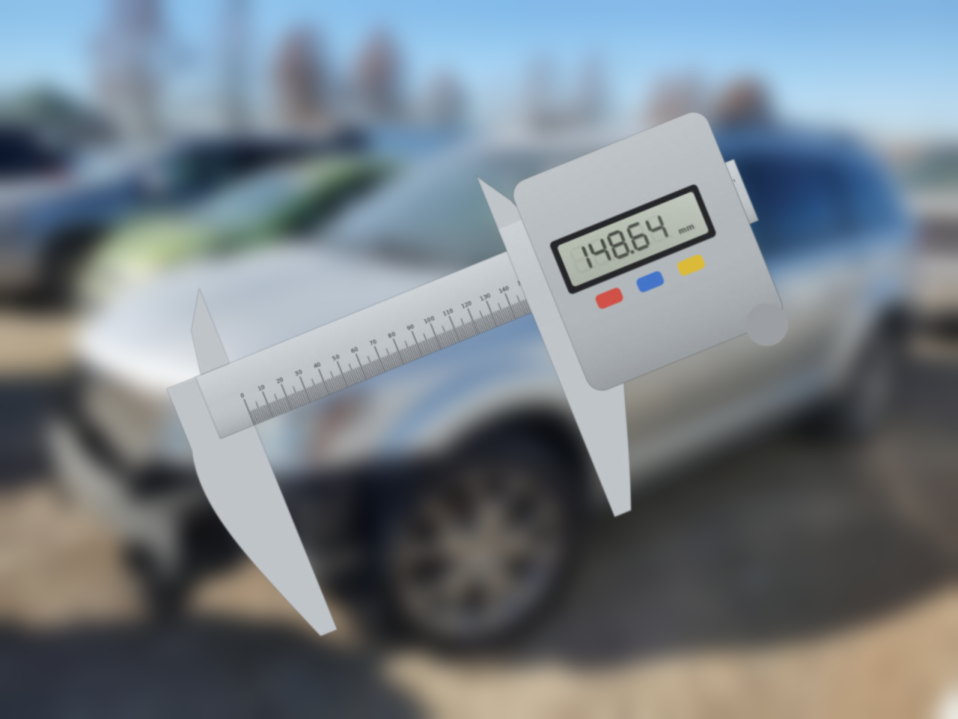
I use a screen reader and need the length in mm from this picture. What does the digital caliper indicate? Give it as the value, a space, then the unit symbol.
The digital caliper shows 148.64 mm
